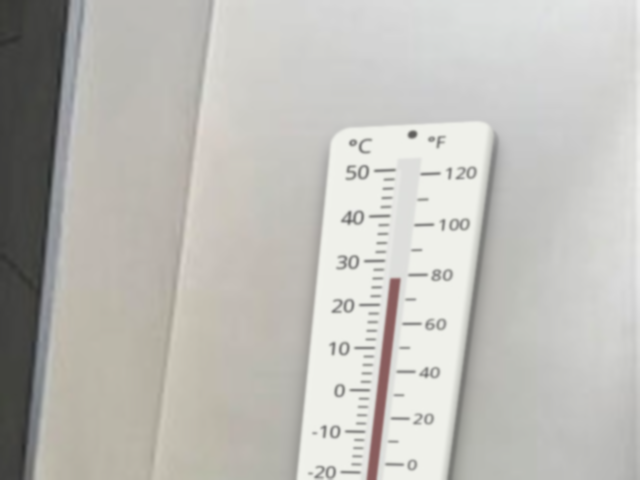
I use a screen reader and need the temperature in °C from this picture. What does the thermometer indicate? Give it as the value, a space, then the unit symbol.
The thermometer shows 26 °C
